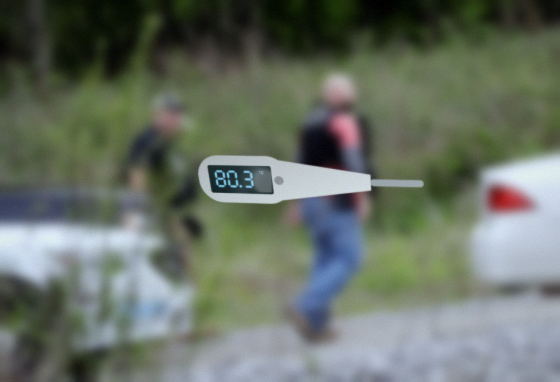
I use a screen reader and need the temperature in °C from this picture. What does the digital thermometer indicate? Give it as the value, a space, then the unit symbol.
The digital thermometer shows 80.3 °C
